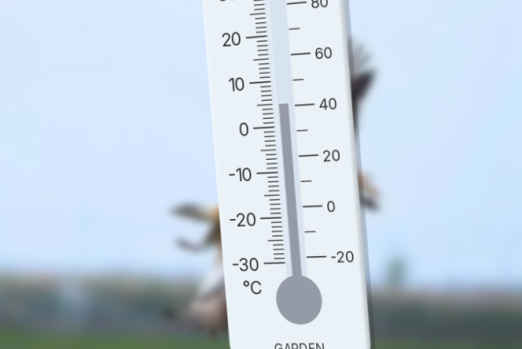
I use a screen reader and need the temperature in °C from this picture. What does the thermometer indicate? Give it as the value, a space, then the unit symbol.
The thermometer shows 5 °C
